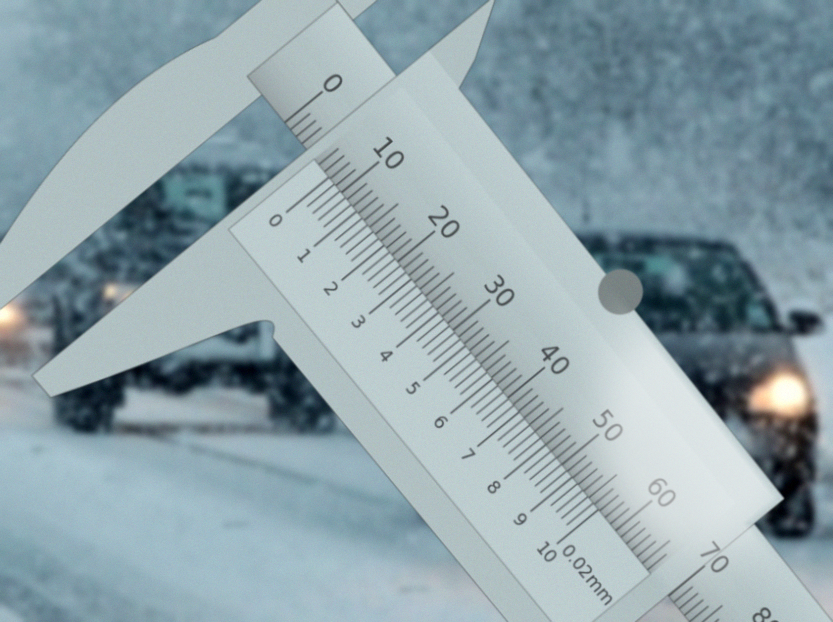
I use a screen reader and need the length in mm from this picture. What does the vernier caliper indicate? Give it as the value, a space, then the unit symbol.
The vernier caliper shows 7.8 mm
